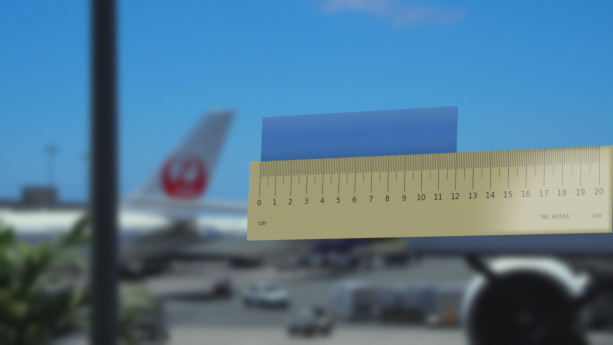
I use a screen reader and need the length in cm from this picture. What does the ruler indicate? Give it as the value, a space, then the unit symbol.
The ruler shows 12 cm
